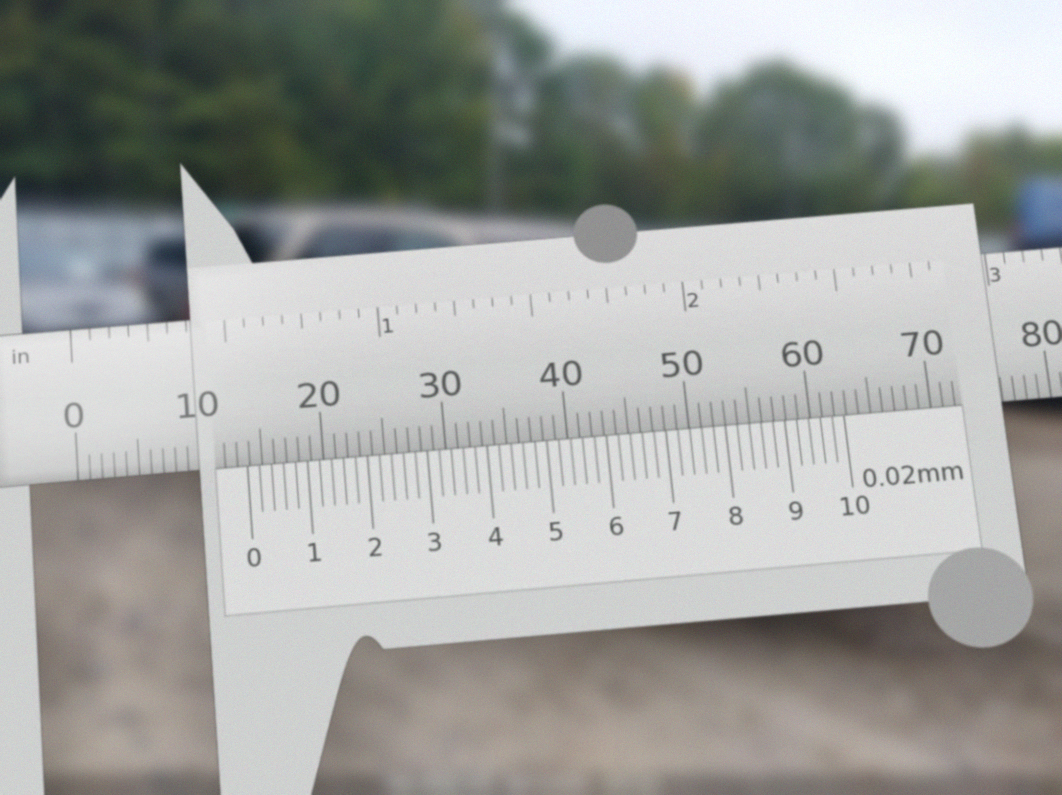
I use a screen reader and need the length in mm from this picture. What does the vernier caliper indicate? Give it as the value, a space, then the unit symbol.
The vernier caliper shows 13.8 mm
